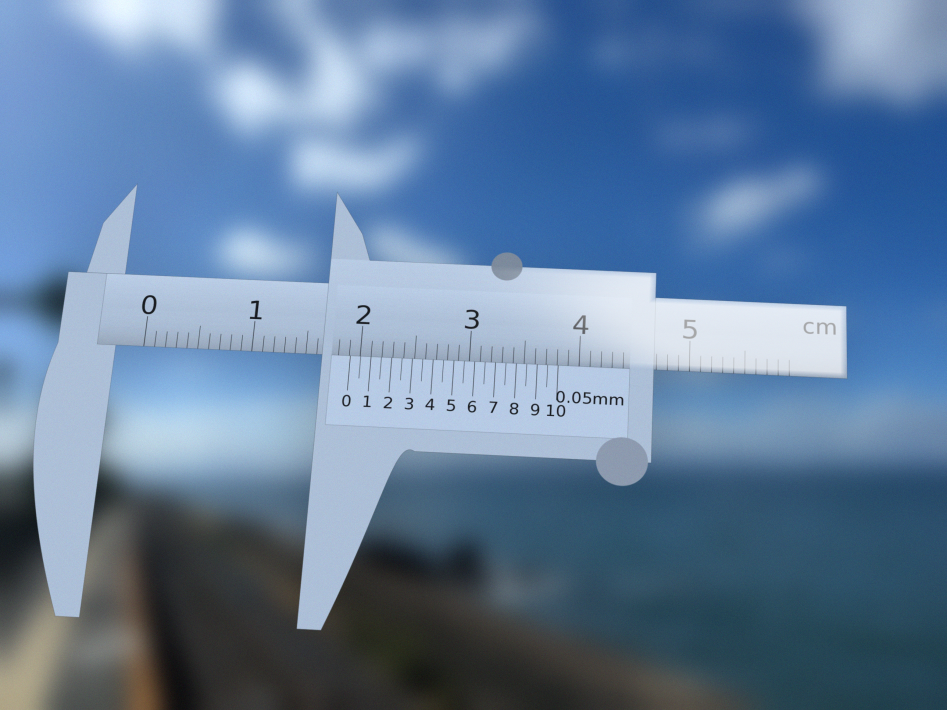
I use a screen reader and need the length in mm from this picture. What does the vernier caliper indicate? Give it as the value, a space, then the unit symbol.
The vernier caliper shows 19.1 mm
